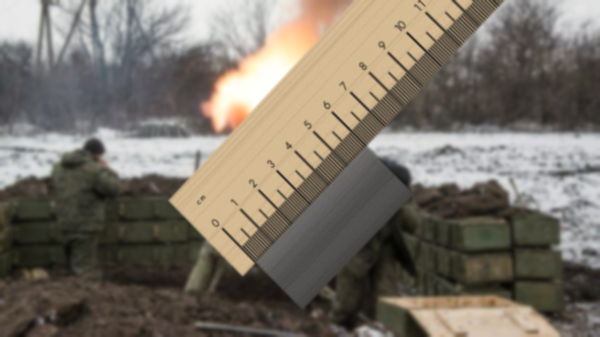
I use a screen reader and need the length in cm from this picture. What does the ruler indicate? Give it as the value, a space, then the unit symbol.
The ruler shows 6 cm
